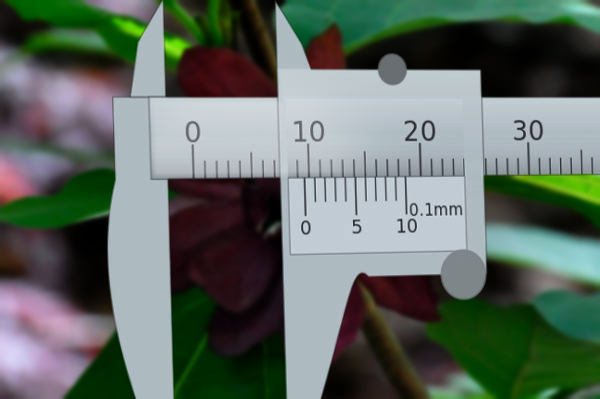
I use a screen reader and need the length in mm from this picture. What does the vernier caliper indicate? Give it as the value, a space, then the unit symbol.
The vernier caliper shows 9.6 mm
